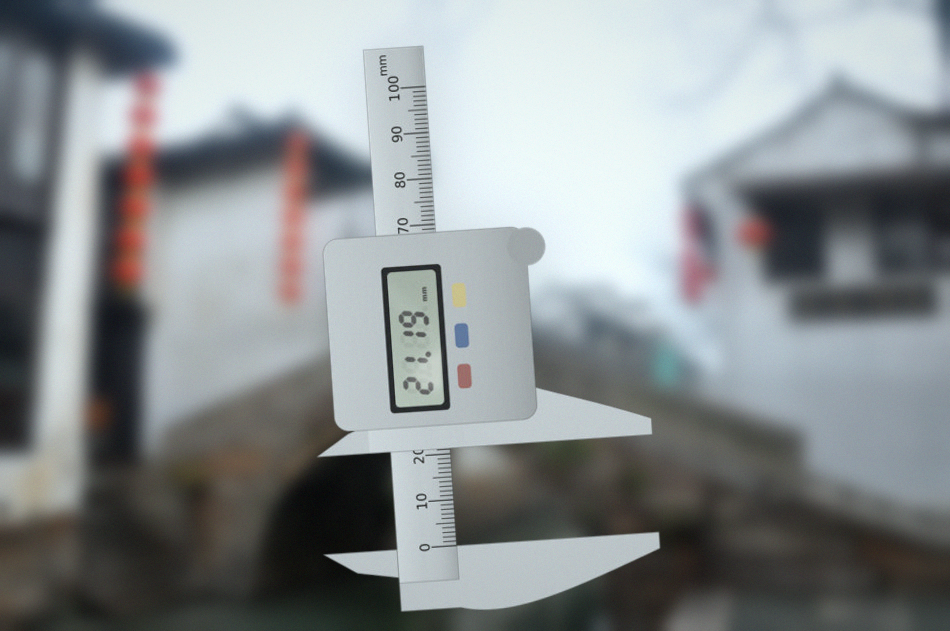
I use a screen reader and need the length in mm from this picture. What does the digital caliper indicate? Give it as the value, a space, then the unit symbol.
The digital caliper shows 21.19 mm
